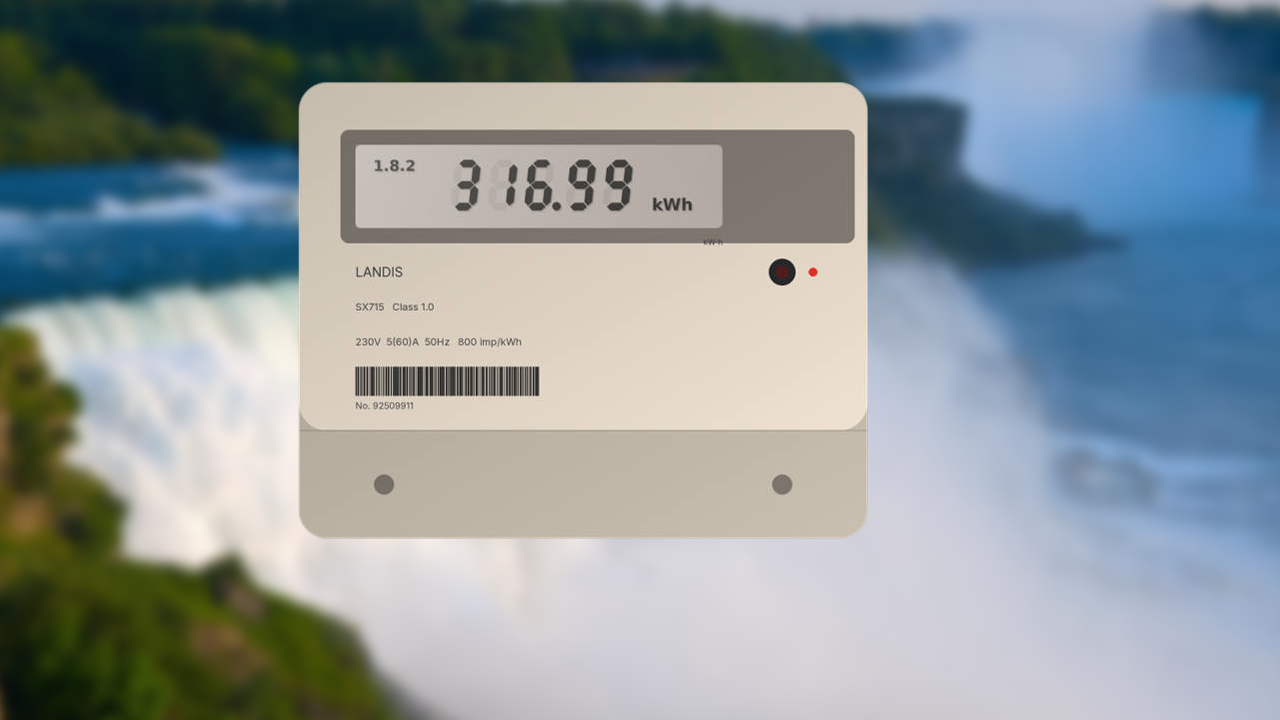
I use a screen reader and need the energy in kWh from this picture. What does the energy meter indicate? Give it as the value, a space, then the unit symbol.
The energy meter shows 316.99 kWh
